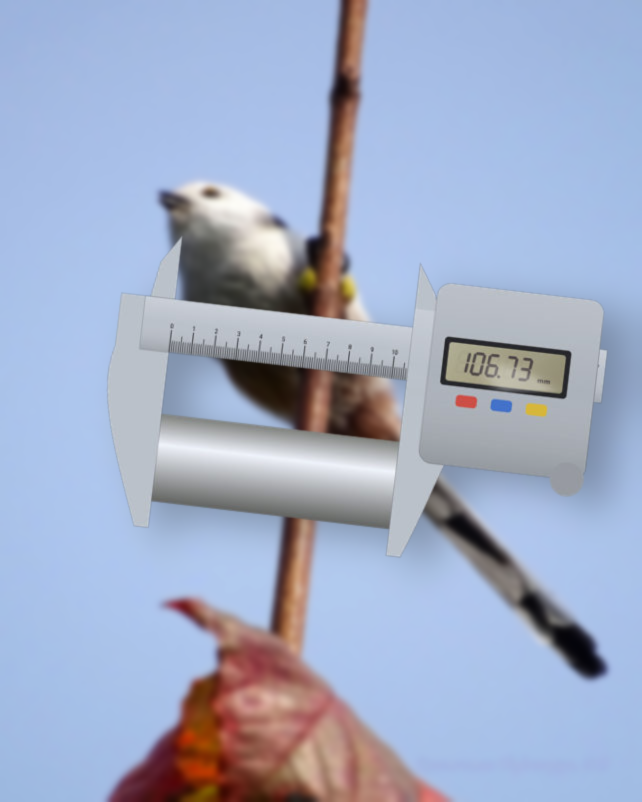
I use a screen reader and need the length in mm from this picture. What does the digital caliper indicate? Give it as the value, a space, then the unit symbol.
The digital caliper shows 106.73 mm
